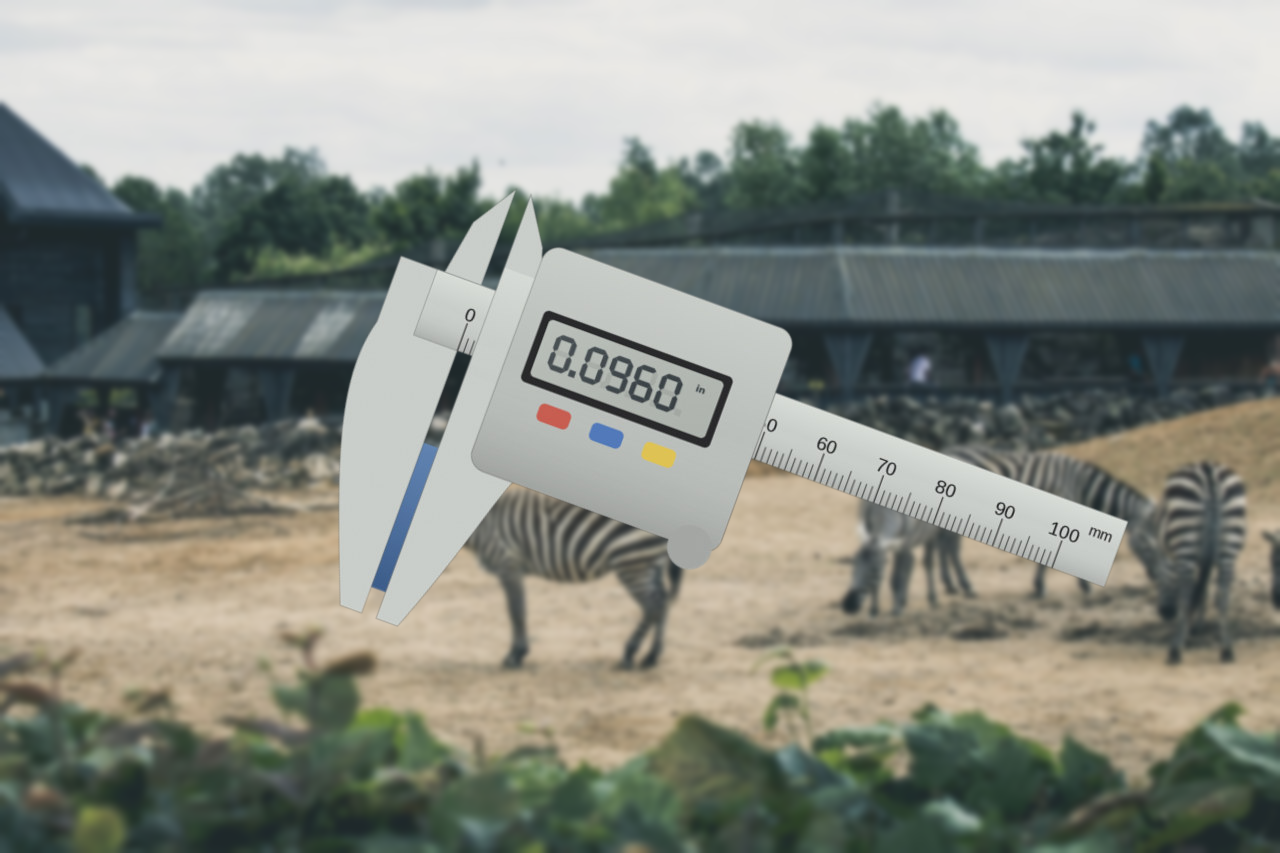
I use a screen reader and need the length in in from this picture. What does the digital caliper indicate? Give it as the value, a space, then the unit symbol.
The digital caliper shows 0.0960 in
